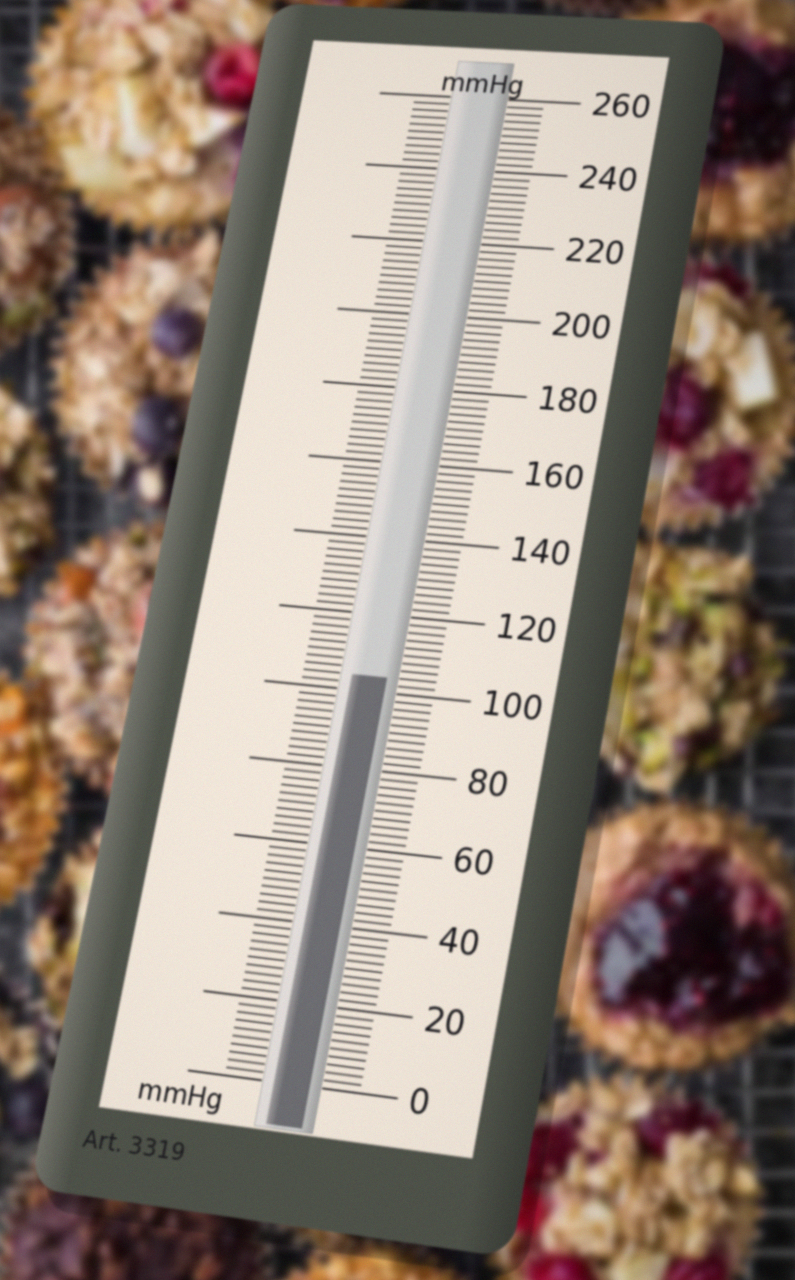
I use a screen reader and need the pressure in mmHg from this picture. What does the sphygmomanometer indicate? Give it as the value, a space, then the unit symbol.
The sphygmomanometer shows 104 mmHg
